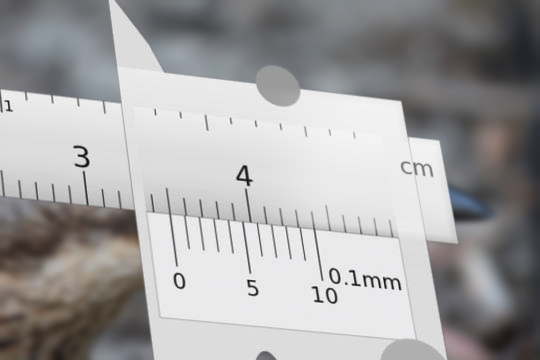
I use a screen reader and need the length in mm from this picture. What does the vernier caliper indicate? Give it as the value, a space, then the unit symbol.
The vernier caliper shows 35.0 mm
